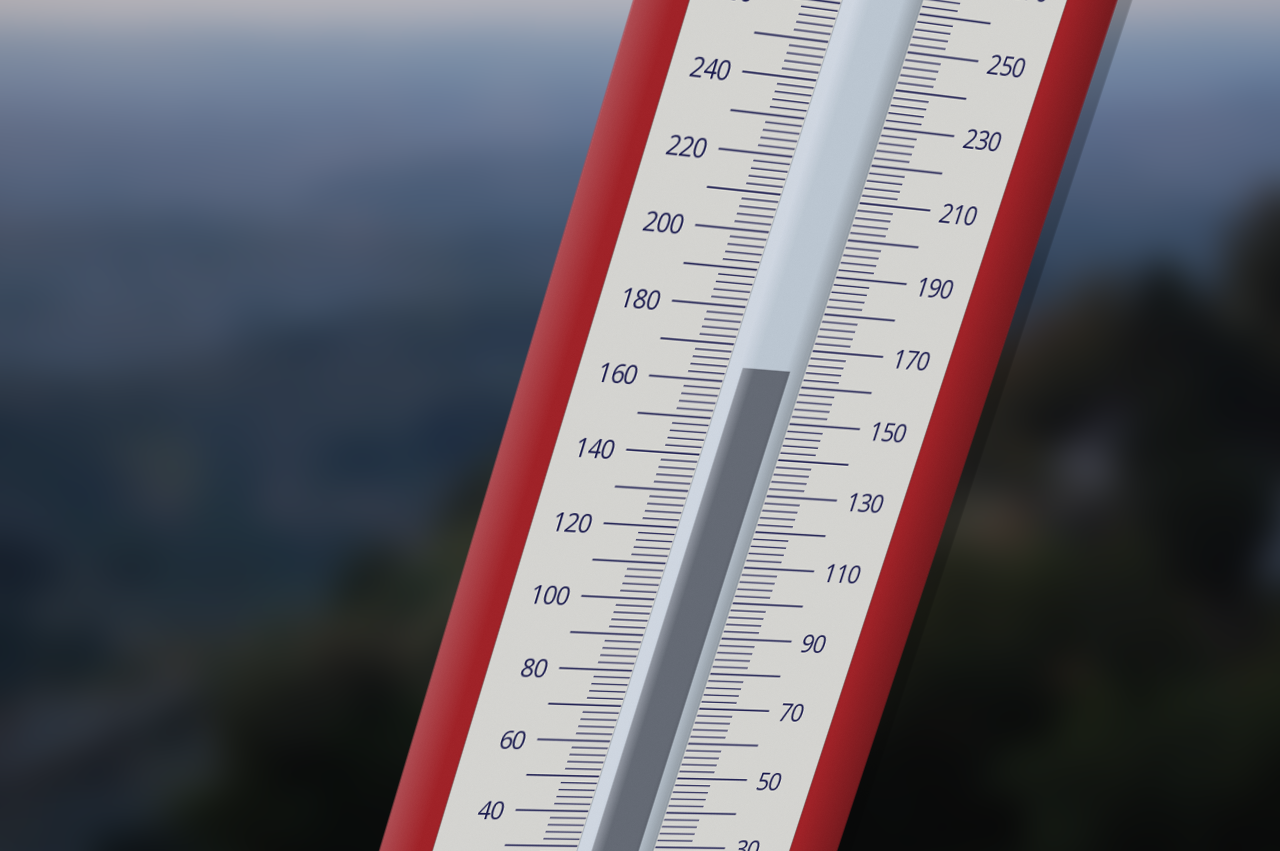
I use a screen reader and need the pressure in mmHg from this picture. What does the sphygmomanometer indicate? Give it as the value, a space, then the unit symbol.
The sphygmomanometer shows 164 mmHg
